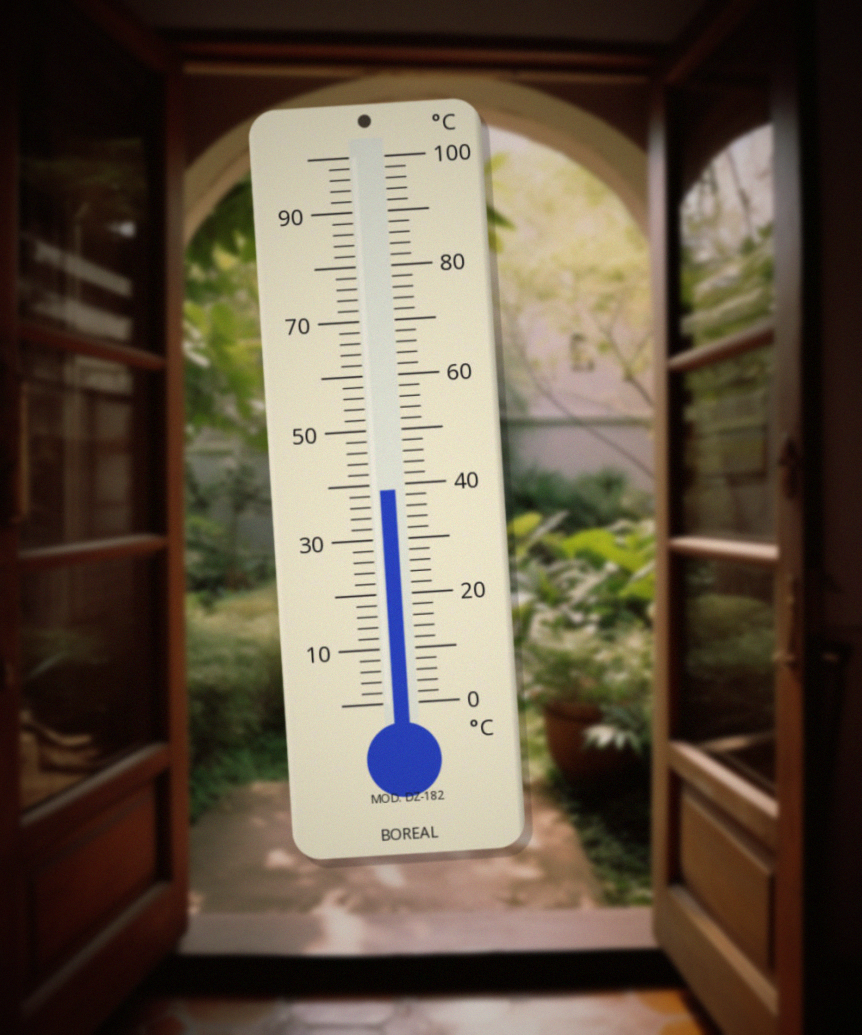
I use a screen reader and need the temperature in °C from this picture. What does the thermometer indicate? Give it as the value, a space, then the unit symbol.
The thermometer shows 39 °C
